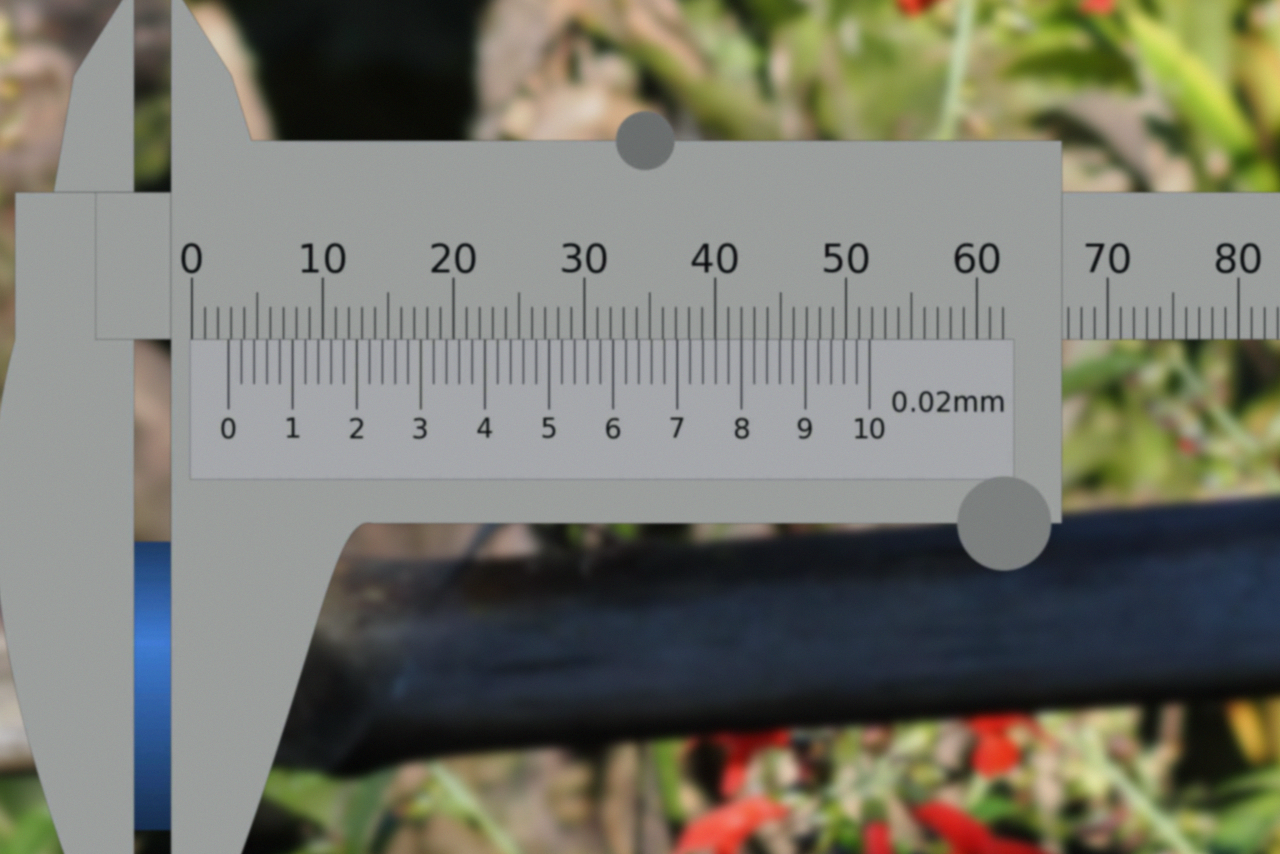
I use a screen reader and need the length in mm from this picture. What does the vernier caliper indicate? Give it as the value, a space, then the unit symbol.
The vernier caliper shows 2.8 mm
